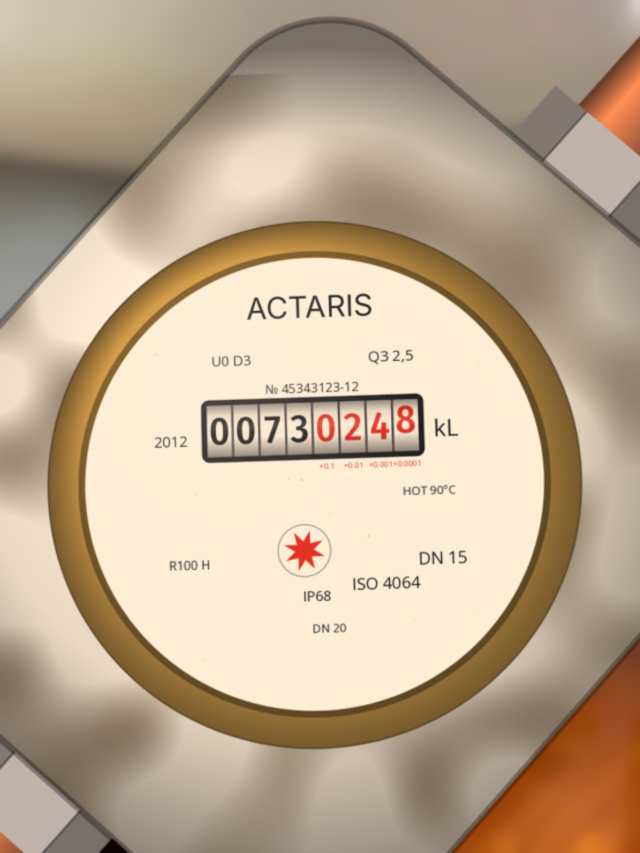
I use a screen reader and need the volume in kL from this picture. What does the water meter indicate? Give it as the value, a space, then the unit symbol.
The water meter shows 73.0248 kL
